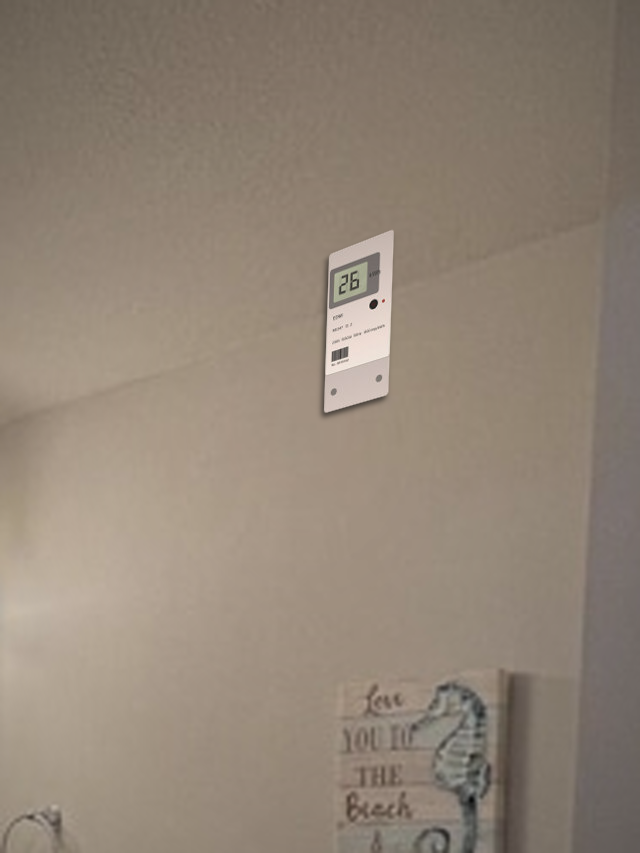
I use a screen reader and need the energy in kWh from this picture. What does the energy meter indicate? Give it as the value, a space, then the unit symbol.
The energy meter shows 26 kWh
